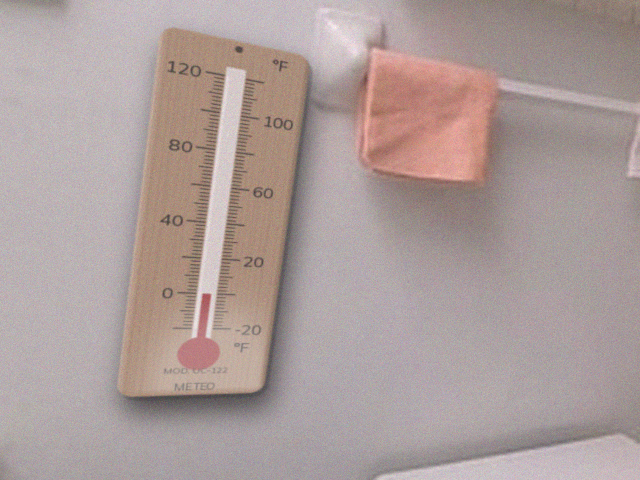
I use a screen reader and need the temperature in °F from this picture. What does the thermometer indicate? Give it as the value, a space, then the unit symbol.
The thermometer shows 0 °F
